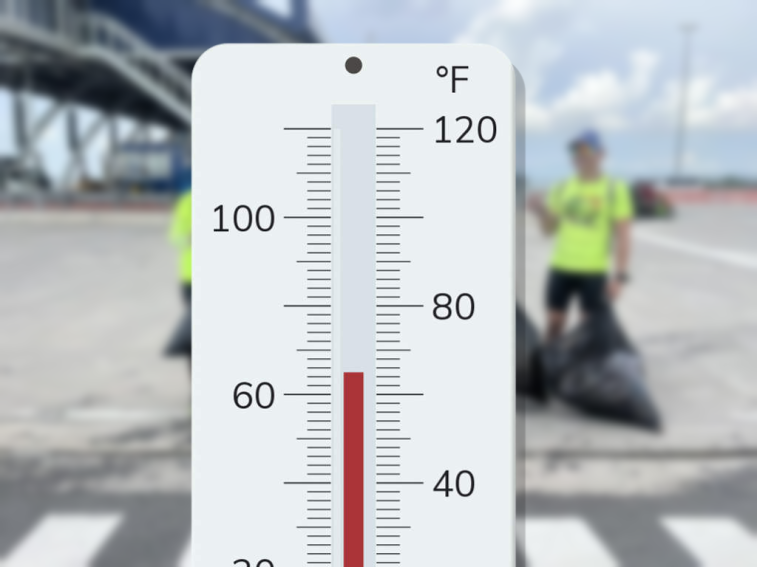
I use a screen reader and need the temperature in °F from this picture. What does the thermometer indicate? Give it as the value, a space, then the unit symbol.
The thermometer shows 65 °F
